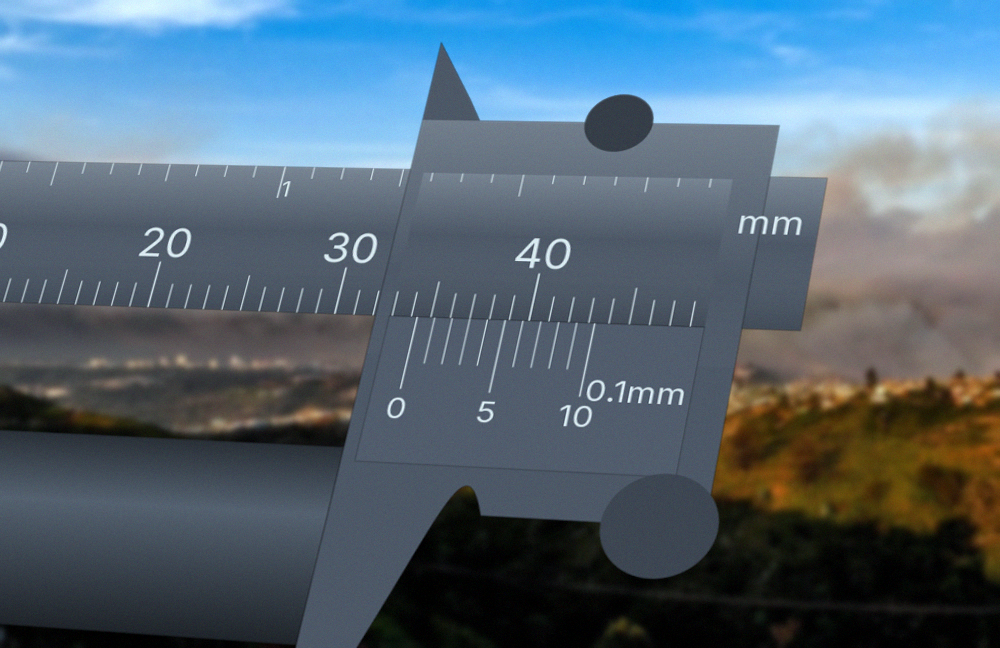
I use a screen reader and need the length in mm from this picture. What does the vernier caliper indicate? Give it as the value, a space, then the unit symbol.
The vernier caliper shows 34.3 mm
